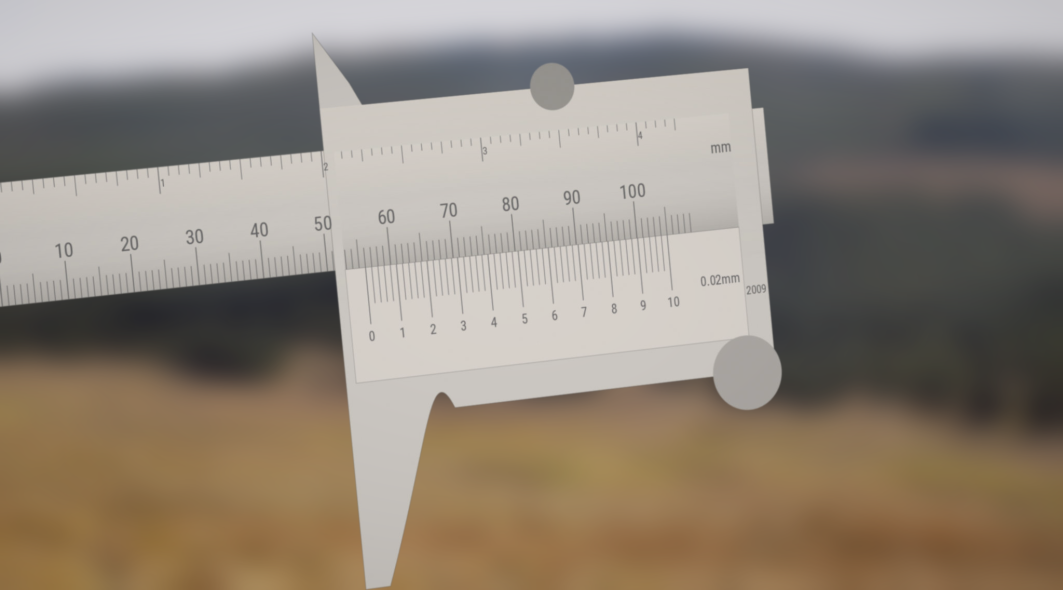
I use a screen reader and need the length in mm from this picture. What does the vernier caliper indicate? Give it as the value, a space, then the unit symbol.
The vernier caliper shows 56.0 mm
